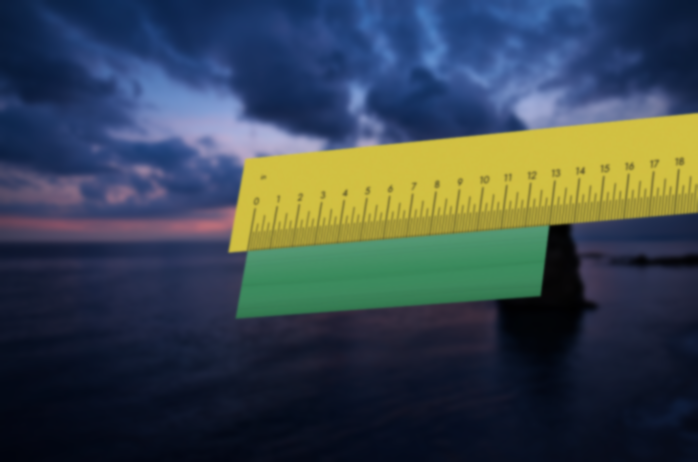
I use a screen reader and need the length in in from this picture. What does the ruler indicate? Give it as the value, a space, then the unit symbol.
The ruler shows 13 in
